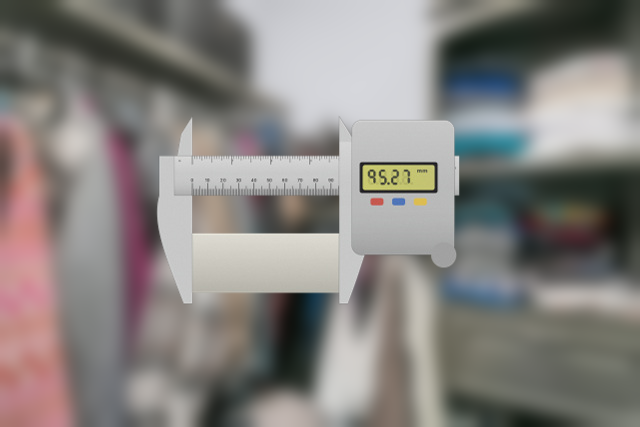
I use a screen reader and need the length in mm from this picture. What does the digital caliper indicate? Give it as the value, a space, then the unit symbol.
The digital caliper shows 95.27 mm
